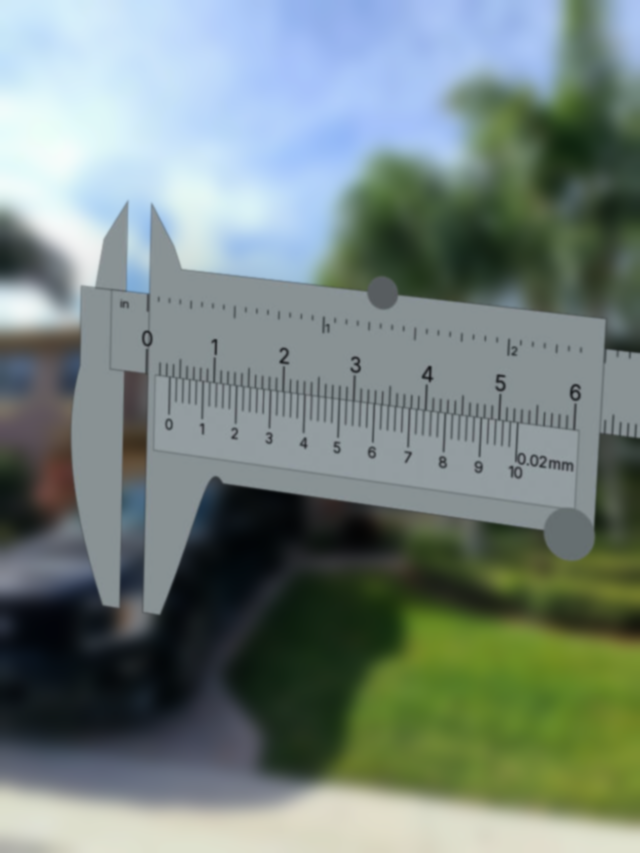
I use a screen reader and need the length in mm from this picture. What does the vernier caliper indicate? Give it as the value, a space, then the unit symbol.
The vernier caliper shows 3.5 mm
